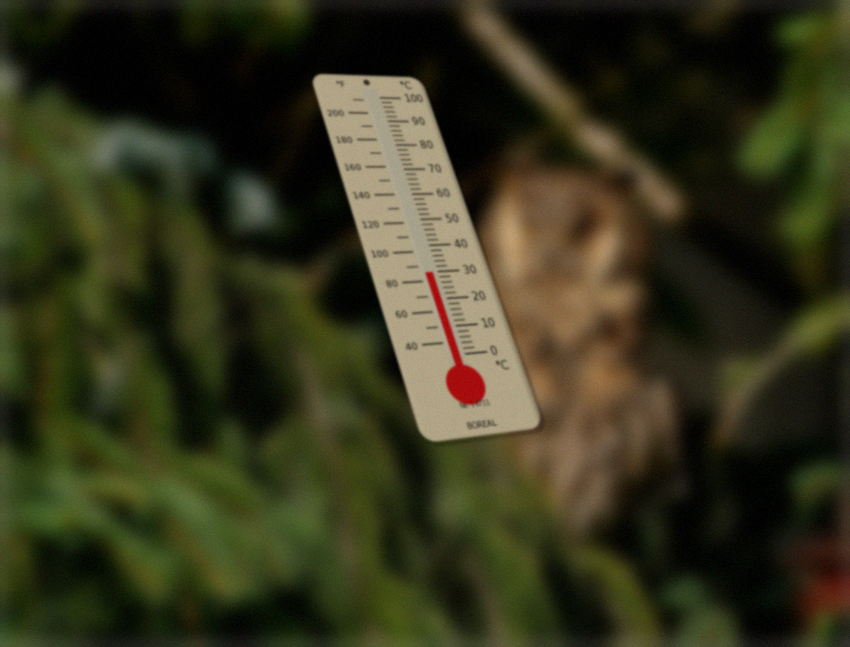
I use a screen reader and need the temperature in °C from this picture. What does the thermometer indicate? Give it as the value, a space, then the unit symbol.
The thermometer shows 30 °C
